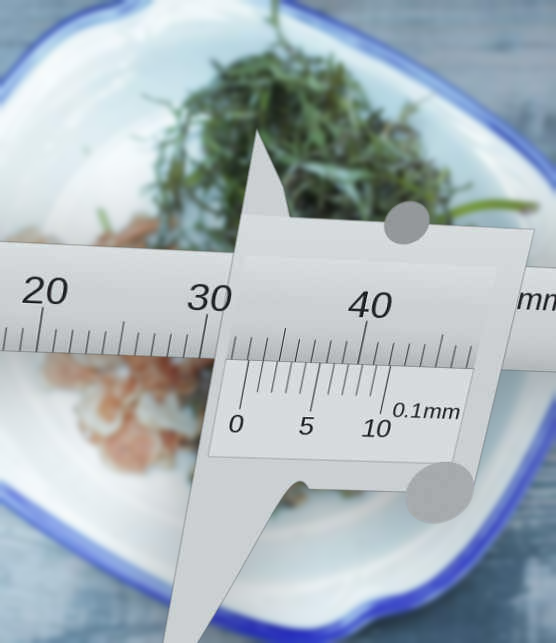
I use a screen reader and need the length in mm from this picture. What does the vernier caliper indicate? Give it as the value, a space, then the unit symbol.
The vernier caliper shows 33.1 mm
